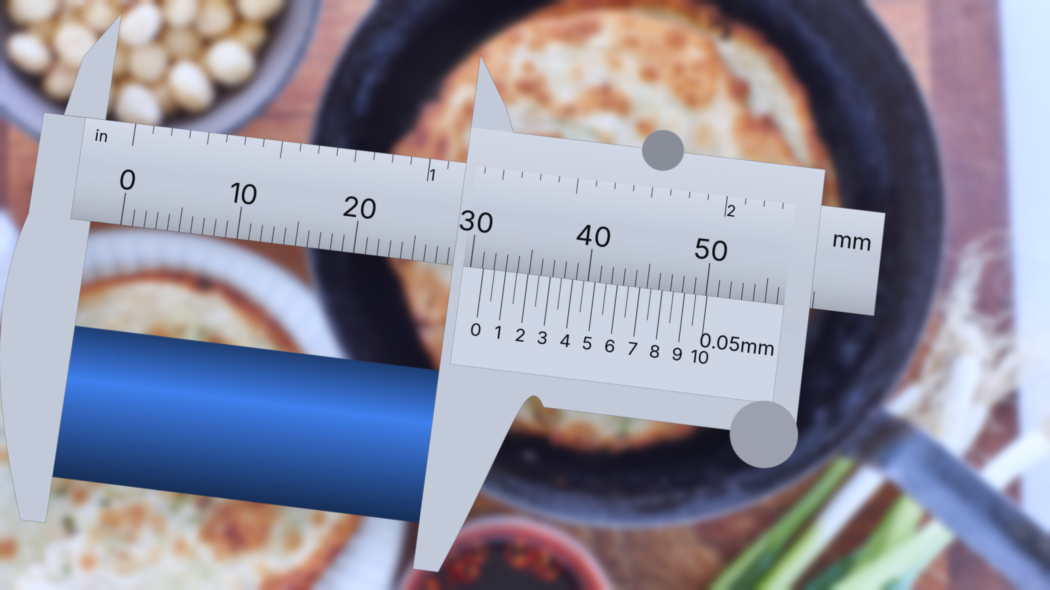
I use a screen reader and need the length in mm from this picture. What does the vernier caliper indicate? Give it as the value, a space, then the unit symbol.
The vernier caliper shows 31.1 mm
